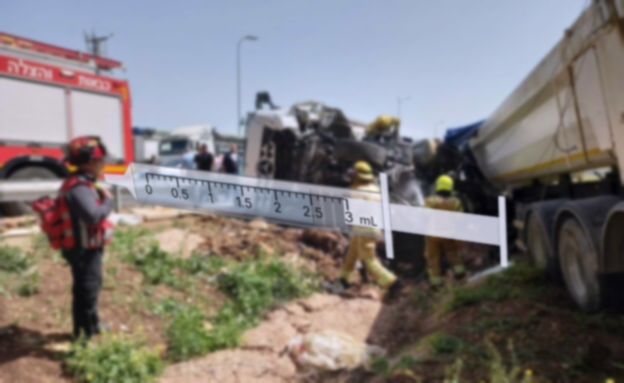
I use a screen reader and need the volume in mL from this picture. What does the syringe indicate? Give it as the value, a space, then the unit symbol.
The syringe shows 2.5 mL
